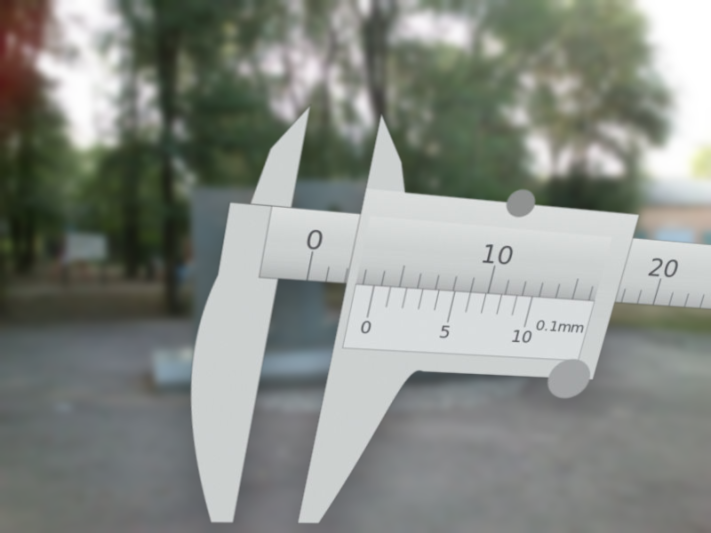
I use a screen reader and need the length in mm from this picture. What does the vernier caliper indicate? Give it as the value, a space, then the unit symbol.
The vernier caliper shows 3.6 mm
